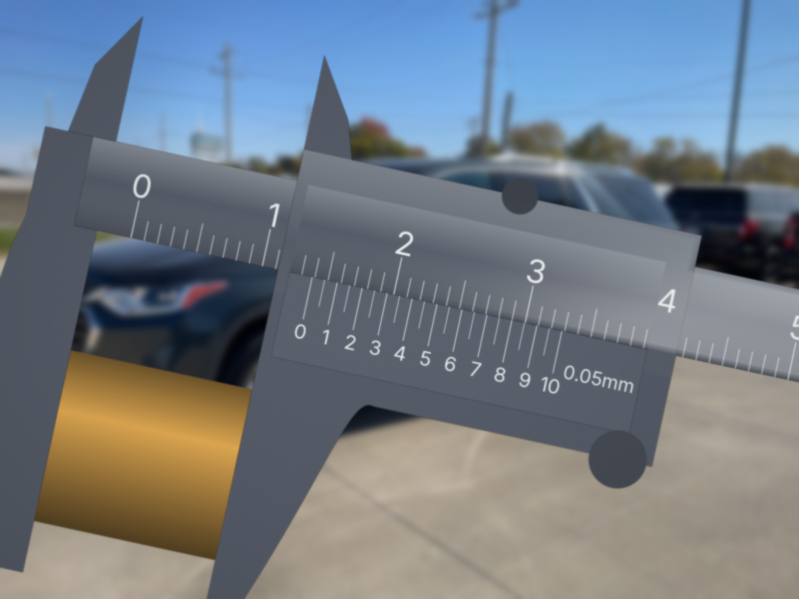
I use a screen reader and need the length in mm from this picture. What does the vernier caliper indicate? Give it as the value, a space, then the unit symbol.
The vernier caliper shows 13.8 mm
